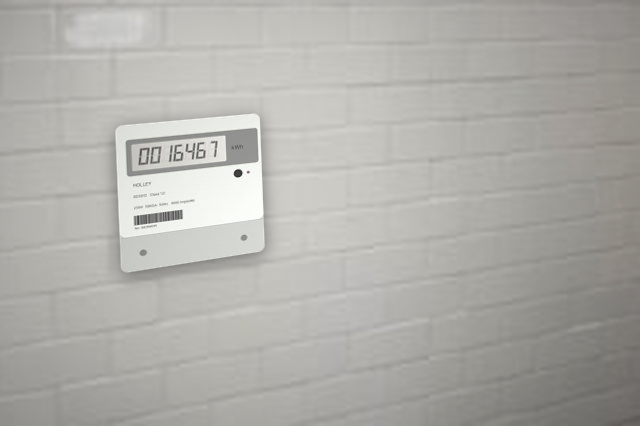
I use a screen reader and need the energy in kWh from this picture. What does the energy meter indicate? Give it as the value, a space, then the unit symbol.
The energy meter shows 16467 kWh
